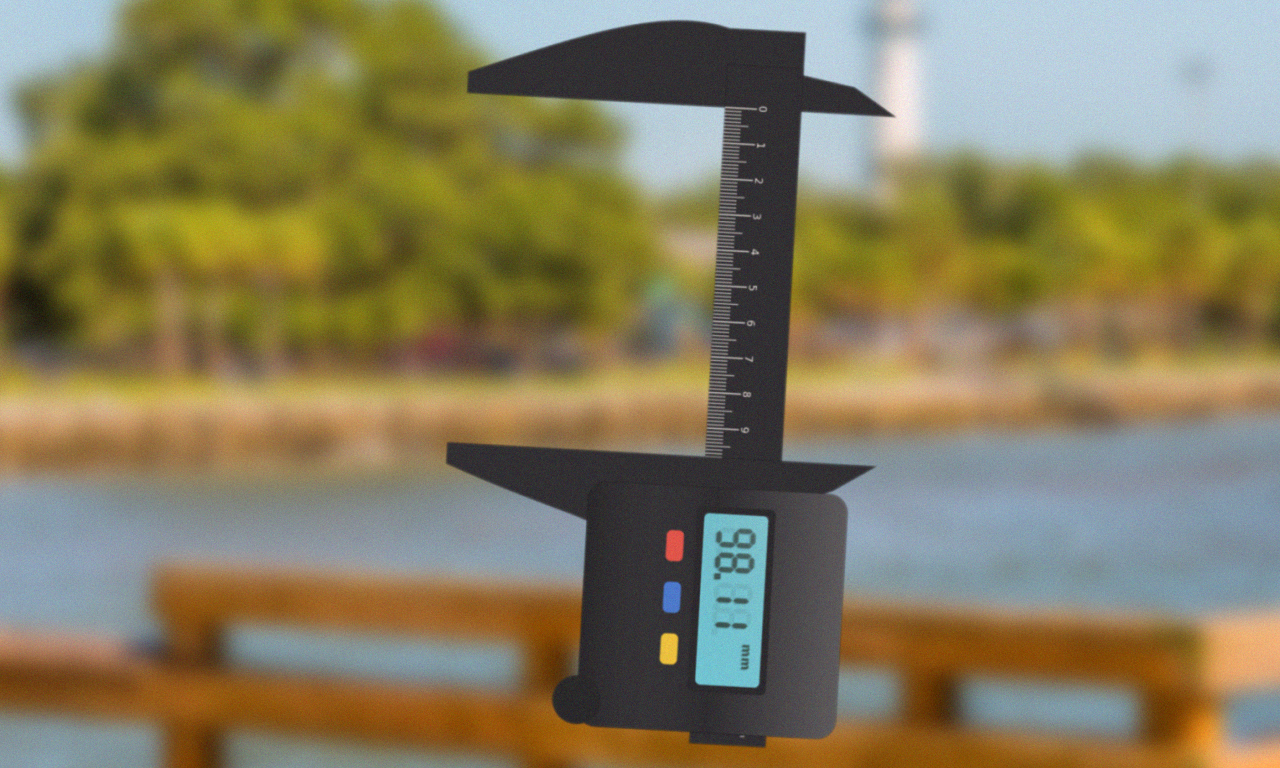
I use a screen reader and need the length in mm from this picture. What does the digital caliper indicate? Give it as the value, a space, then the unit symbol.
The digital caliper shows 98.11 mm
